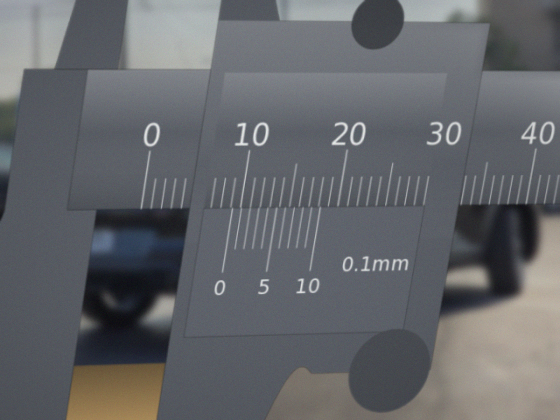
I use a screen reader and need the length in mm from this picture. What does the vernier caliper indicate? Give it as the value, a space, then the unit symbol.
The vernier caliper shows 9.2 mm
